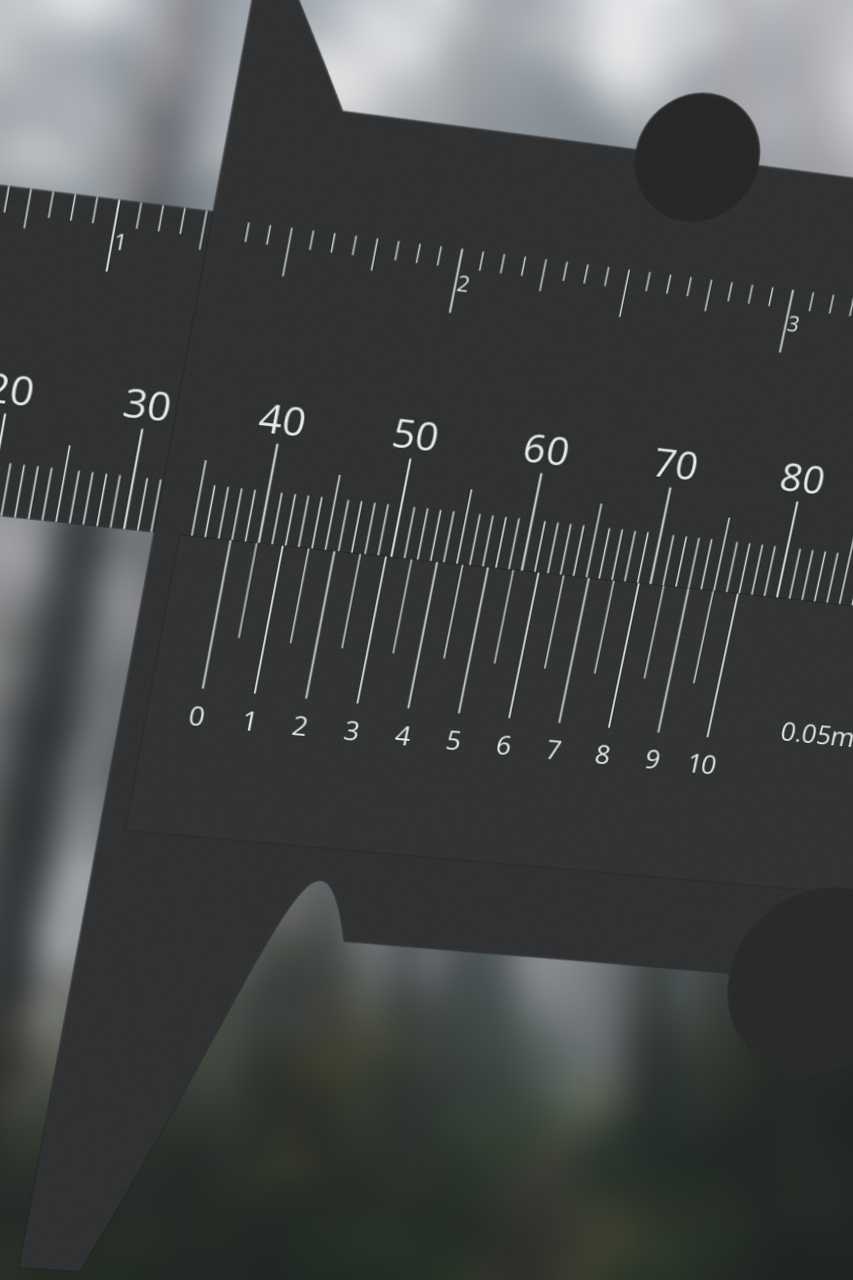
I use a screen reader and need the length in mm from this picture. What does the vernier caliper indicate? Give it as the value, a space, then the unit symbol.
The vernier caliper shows 37.9 mm
